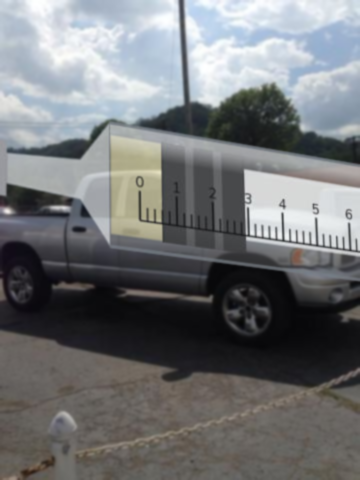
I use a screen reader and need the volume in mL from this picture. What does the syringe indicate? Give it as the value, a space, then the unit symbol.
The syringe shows 0.6 mL
